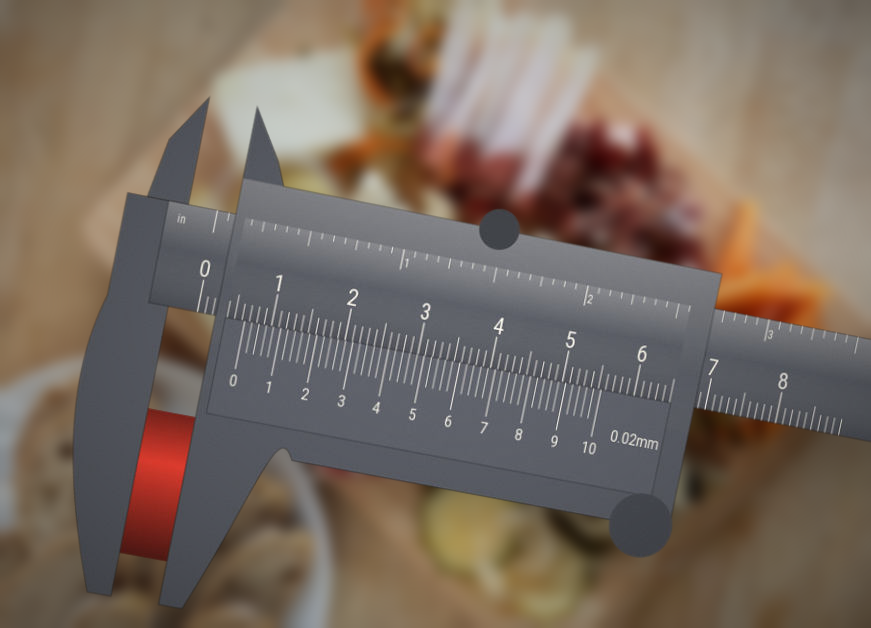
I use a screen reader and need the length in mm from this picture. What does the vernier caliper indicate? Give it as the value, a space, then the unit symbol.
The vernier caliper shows 6.4 mm
